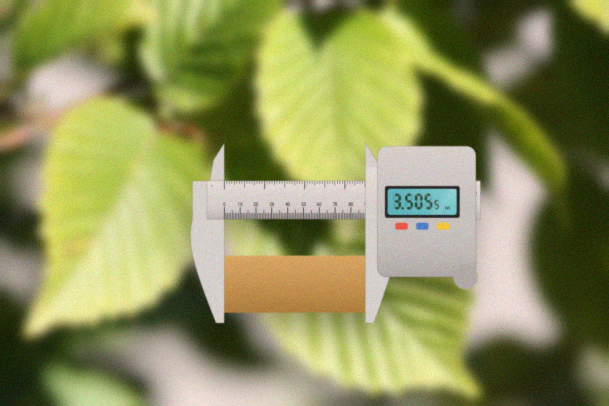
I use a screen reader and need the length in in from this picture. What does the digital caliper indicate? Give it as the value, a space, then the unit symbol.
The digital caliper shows 3.5055 in
